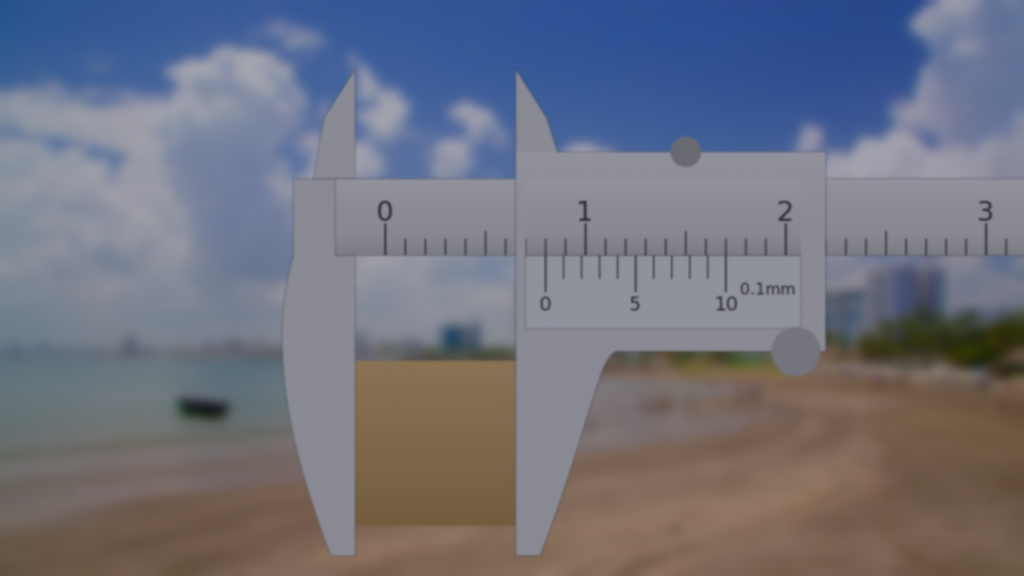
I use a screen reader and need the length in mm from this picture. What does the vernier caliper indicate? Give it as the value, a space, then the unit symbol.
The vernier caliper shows 8.0 mm
